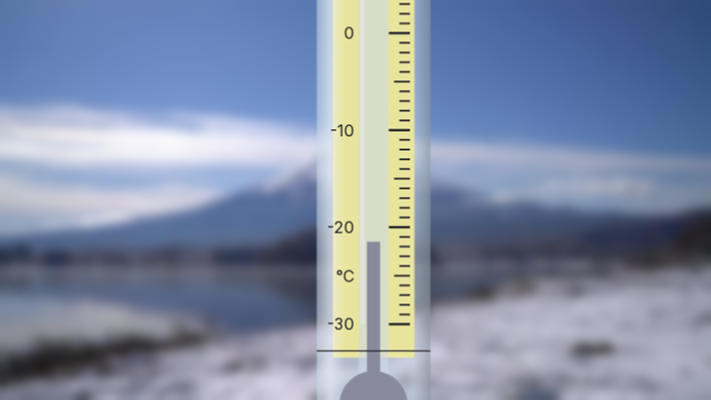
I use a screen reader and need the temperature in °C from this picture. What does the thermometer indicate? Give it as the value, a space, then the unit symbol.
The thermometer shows -21.5 °C
